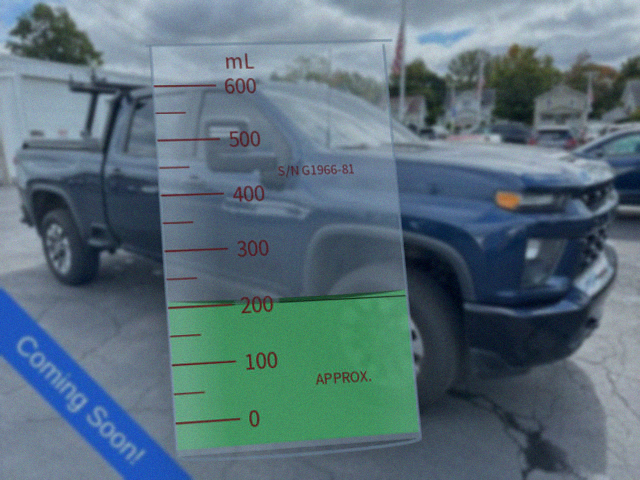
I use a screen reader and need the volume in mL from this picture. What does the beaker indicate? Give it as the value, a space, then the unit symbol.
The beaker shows 200 mL
